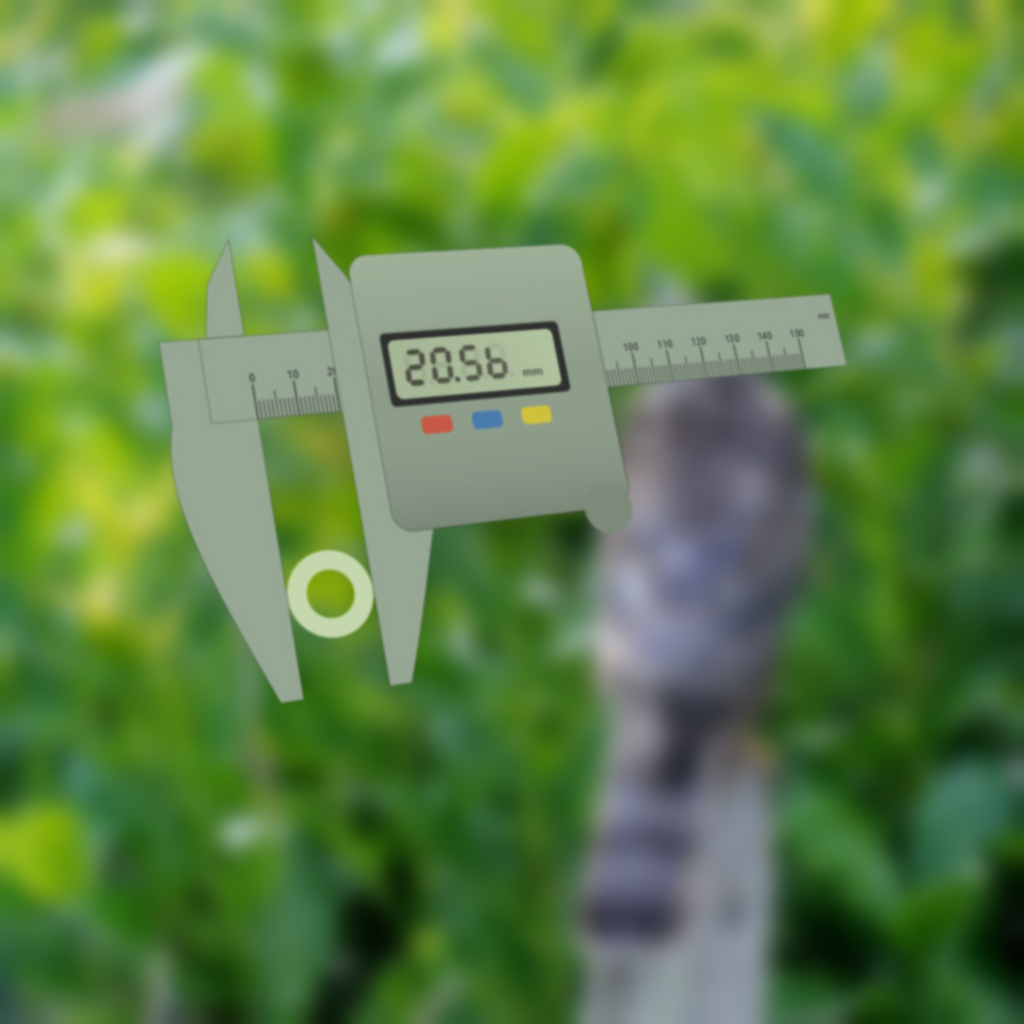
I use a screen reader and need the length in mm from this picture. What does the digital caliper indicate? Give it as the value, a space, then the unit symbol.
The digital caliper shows 20.56 mm
